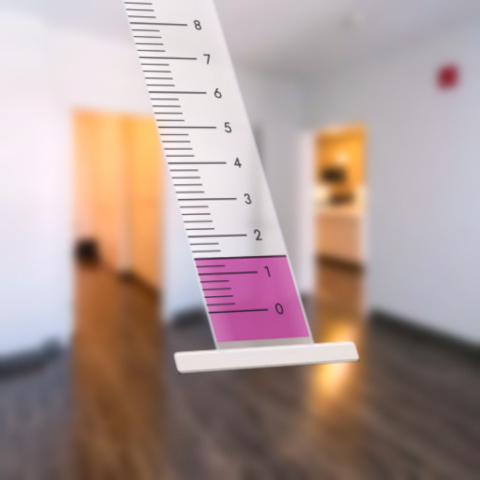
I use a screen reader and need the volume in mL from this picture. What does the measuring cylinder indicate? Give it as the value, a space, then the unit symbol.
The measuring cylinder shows 1.4 mL
